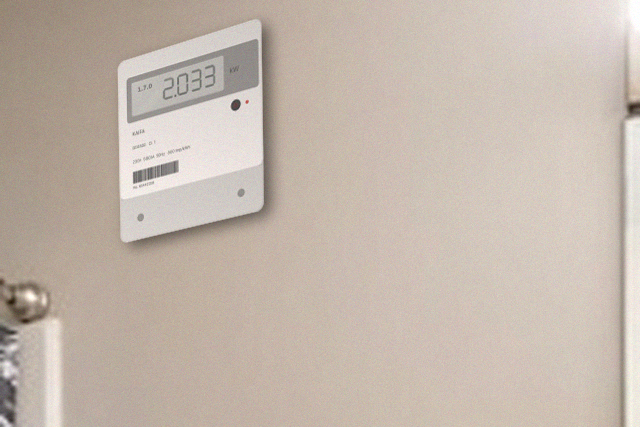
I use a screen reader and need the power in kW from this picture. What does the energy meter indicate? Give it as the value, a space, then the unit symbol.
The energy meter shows 2.033 kW
